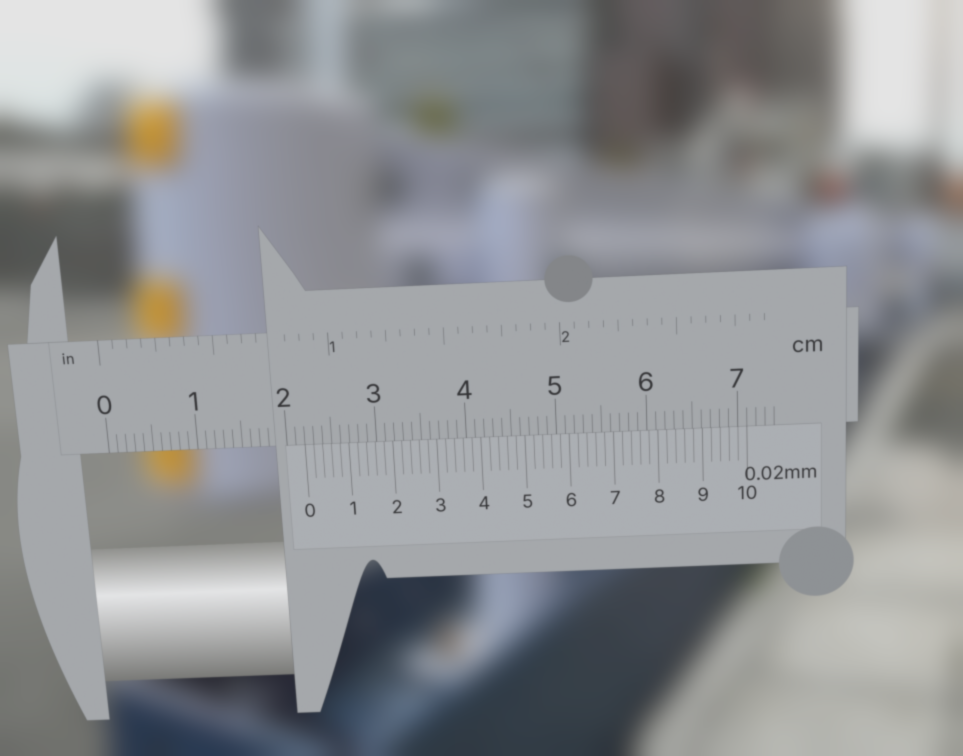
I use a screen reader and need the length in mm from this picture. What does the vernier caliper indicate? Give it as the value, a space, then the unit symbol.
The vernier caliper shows 22.0 mm
